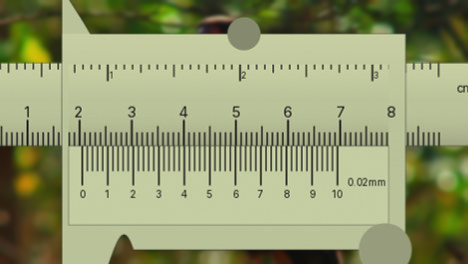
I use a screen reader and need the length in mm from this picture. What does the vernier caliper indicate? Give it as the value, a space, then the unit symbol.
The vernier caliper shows 20.5 mm
